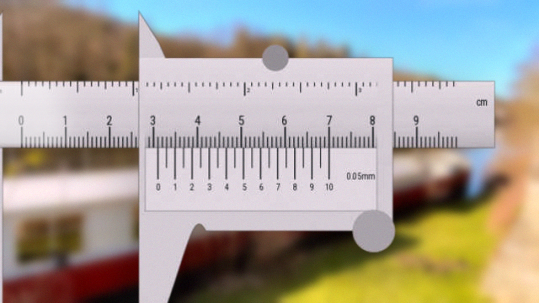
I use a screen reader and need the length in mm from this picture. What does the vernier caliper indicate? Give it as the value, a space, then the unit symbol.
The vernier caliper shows 31.0 mm
